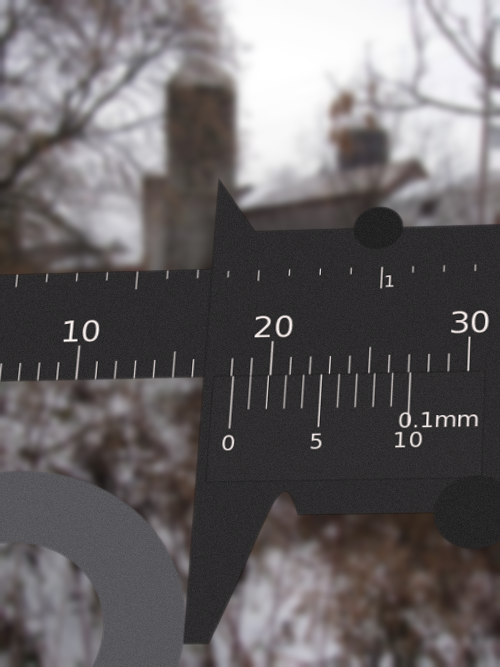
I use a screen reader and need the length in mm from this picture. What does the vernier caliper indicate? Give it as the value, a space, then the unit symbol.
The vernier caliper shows 18.1 mm
